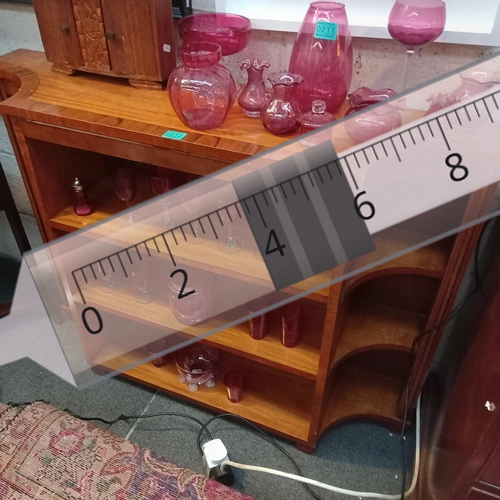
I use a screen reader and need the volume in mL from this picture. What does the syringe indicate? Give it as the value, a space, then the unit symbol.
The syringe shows 3.7 mL
